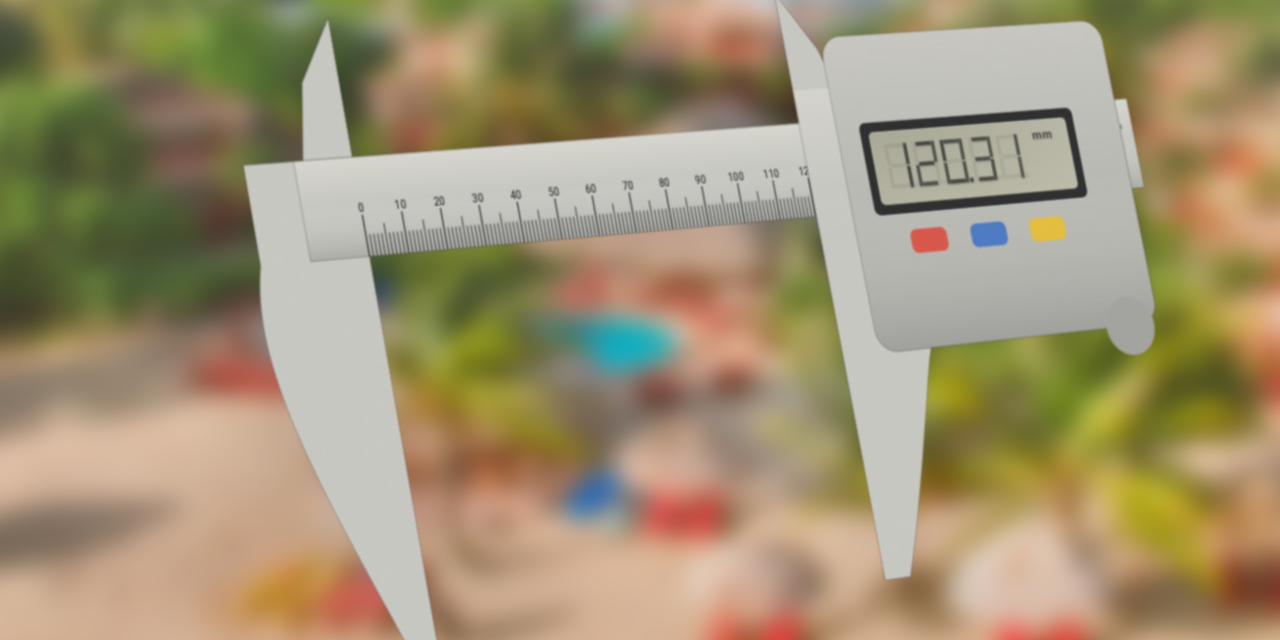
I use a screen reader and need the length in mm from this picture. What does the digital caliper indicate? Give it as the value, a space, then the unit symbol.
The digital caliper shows 120.31 mm
